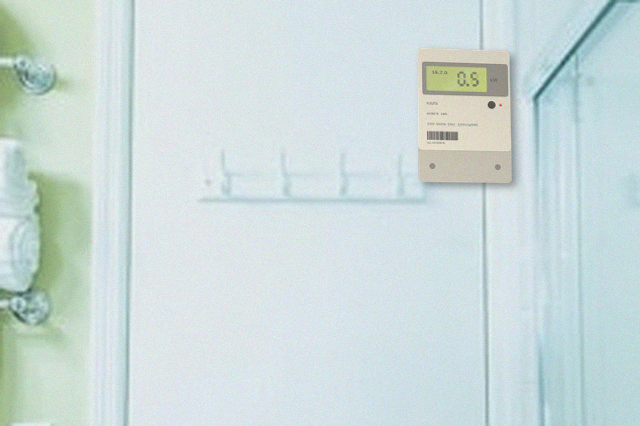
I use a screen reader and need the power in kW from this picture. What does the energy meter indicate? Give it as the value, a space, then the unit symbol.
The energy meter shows 0.5 kW
